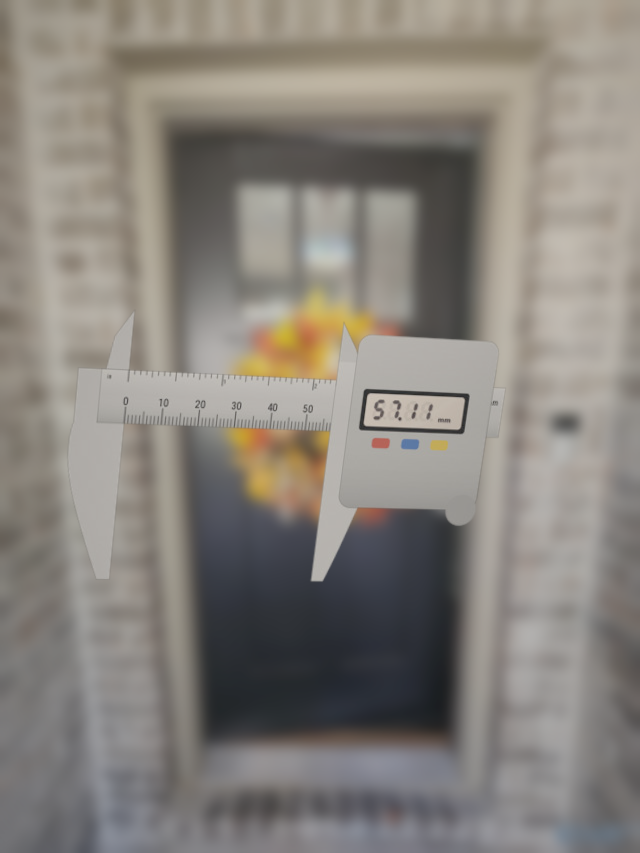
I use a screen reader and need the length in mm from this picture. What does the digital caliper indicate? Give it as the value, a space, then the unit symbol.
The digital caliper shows 57.11 mm
